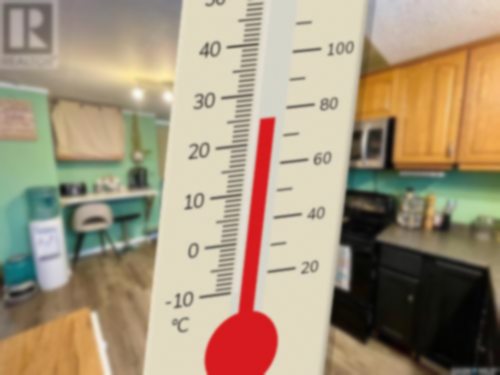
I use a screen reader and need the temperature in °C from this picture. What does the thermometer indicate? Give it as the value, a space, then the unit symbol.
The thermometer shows 25 °C
